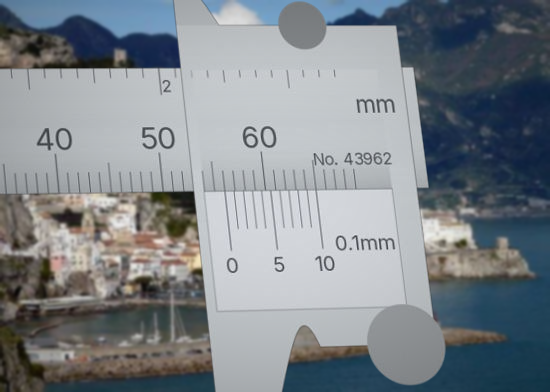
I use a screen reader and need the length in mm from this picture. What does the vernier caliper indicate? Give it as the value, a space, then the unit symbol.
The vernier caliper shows 56.0 mm
